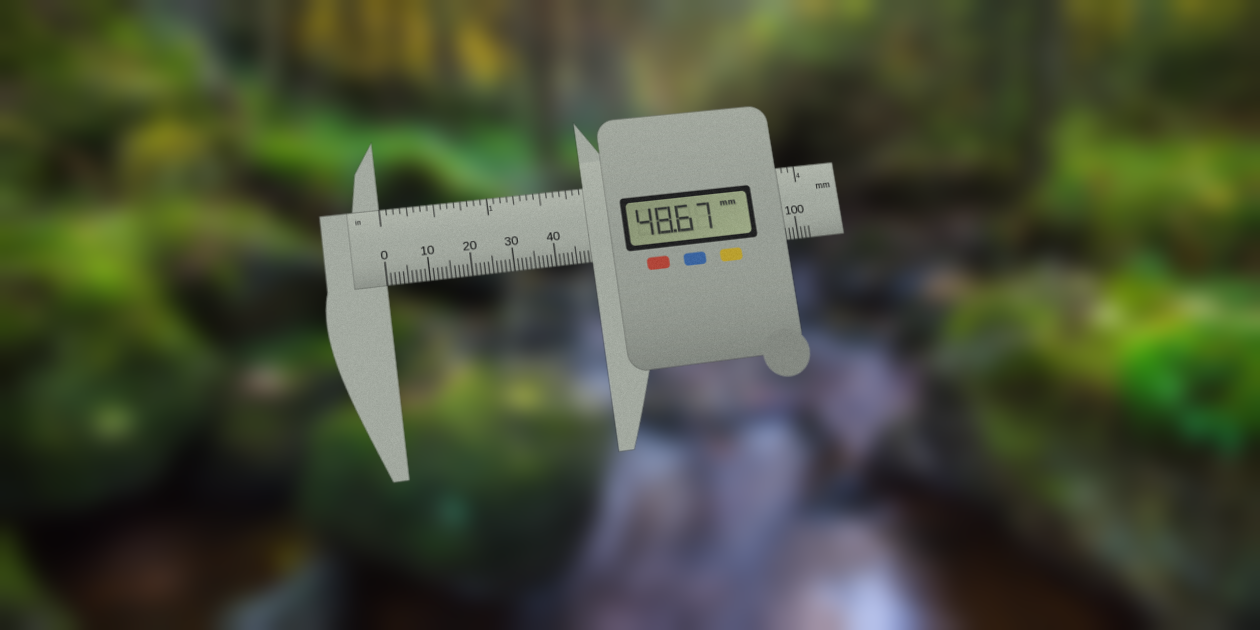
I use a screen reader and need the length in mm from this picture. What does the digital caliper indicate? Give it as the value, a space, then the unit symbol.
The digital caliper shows 48.67 mm
